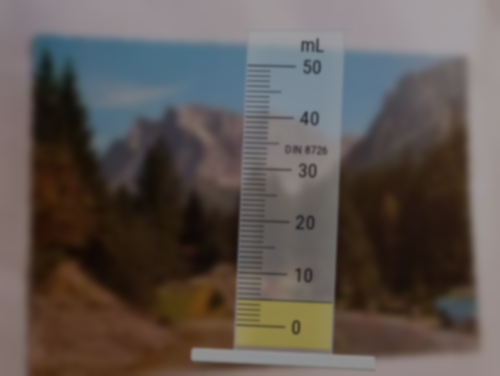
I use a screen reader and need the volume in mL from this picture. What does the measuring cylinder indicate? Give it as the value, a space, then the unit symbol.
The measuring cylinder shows 5 mL
